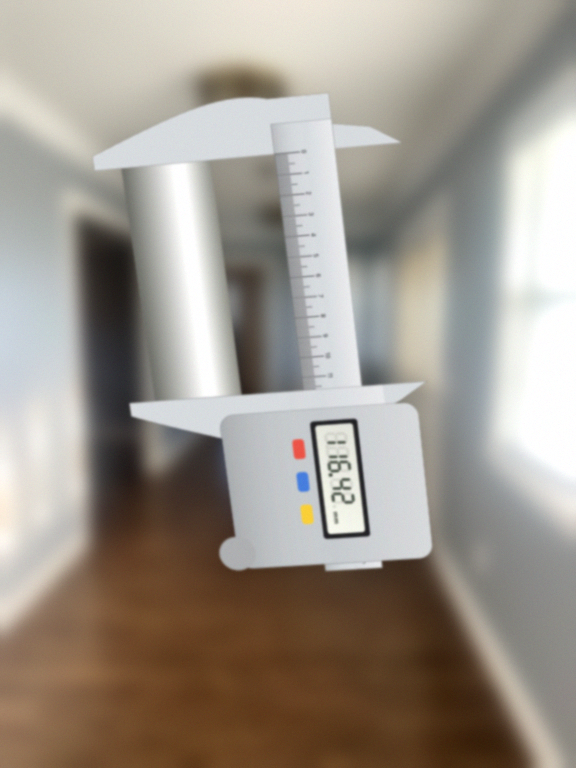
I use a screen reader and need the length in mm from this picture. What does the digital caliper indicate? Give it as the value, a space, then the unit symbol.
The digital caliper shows 116.42 mm
